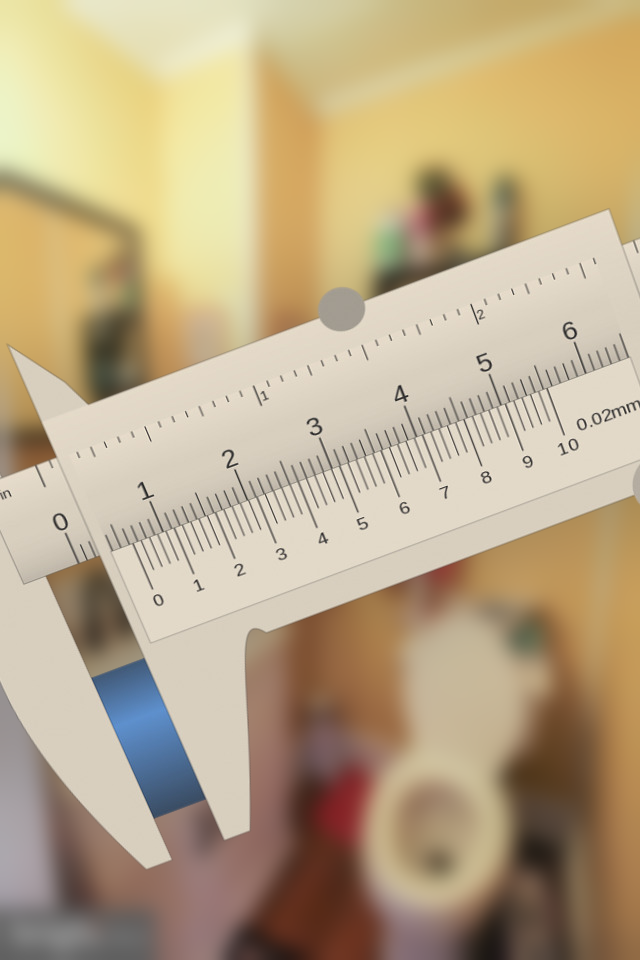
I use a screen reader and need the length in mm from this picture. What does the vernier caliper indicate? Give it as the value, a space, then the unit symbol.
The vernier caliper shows 6.4 mm
